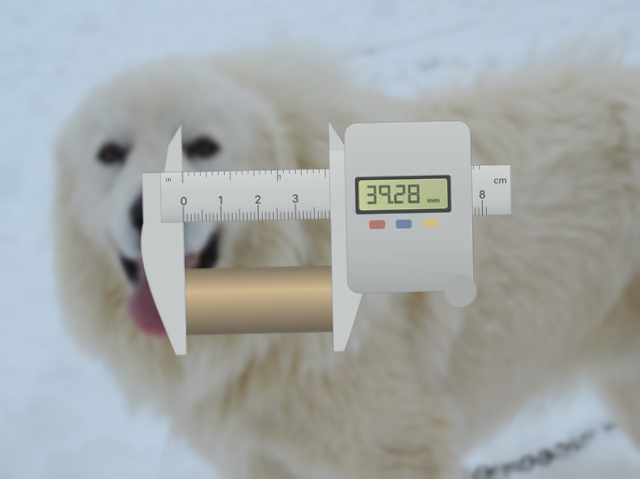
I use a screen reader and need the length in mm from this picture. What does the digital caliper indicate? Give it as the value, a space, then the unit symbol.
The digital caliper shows 39.28 mm
